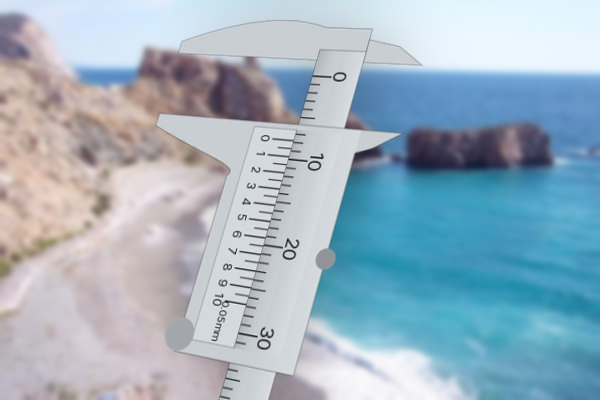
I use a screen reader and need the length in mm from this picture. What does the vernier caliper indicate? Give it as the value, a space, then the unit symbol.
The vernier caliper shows 7.8 mm
